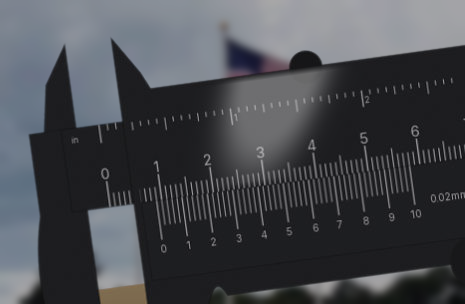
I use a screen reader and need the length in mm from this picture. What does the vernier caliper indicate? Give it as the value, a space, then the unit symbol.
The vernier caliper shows 9.0 mm
